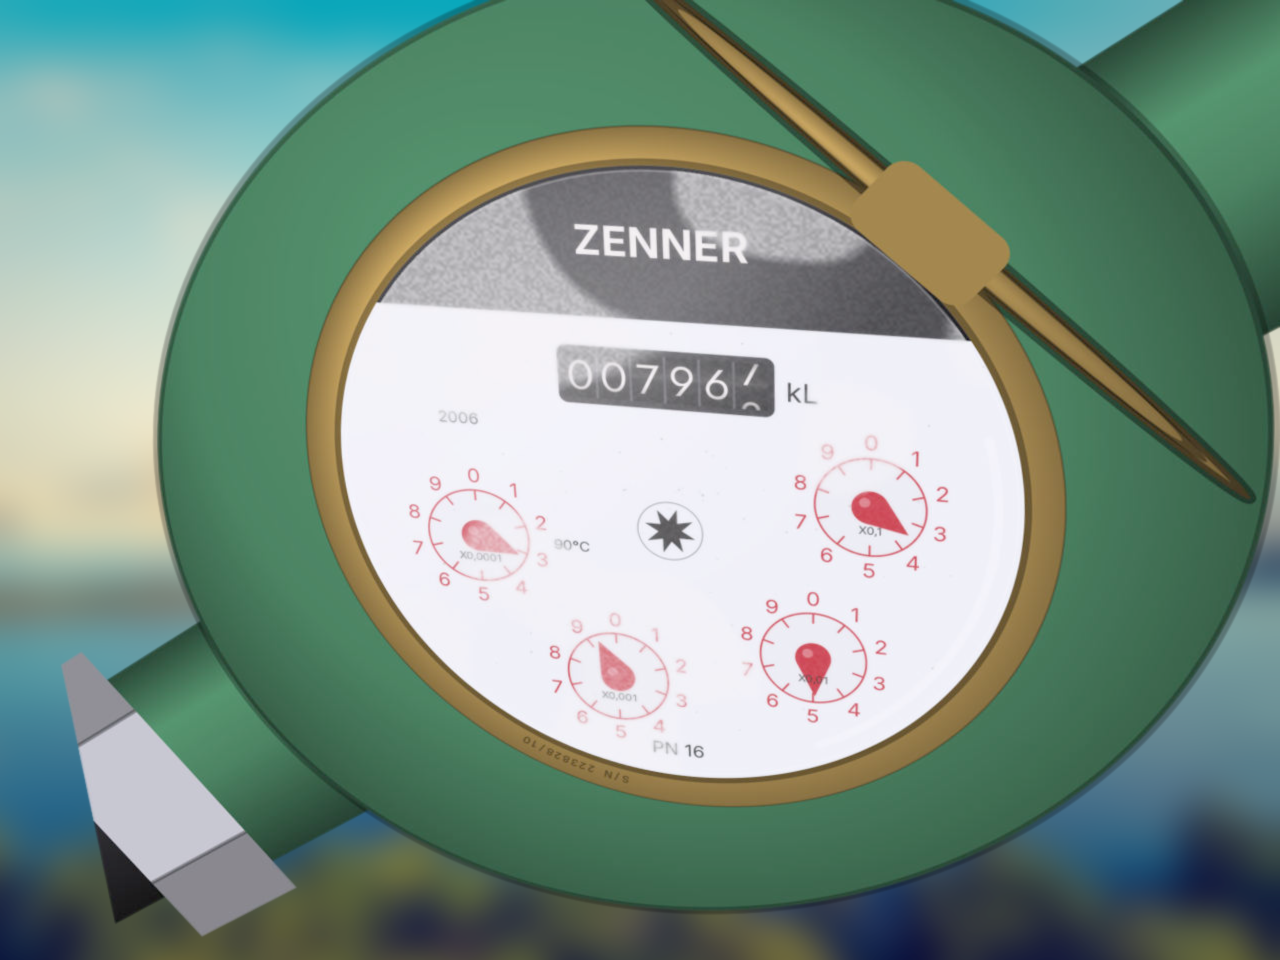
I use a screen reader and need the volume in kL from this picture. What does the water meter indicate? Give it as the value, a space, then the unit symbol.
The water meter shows 7967.3493 kL
